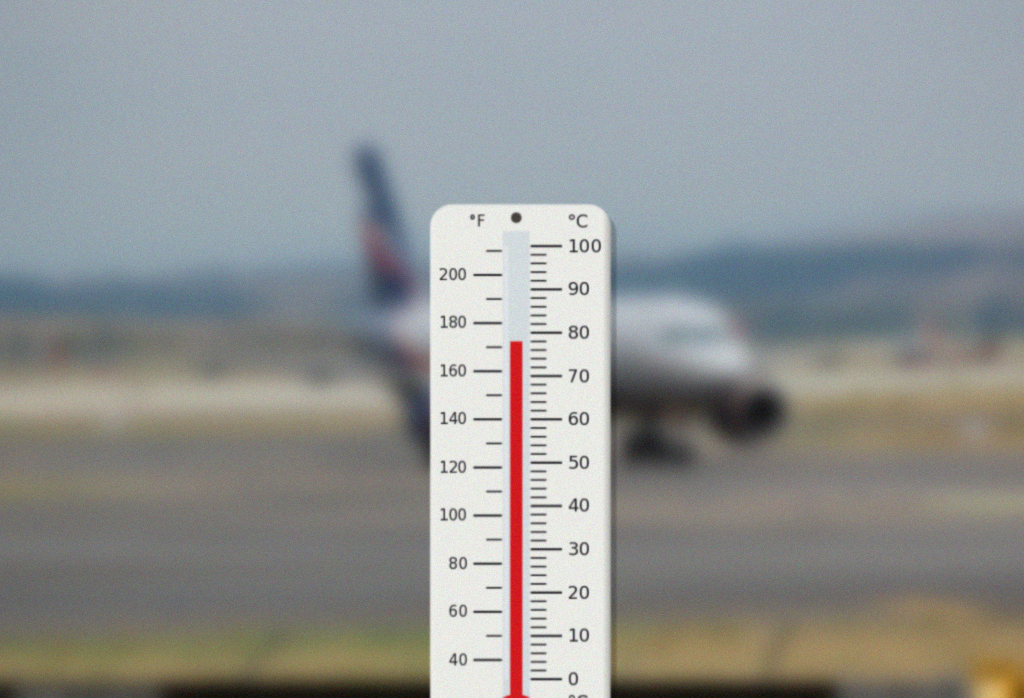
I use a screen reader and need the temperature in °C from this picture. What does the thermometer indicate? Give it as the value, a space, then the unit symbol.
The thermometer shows 78 °C
